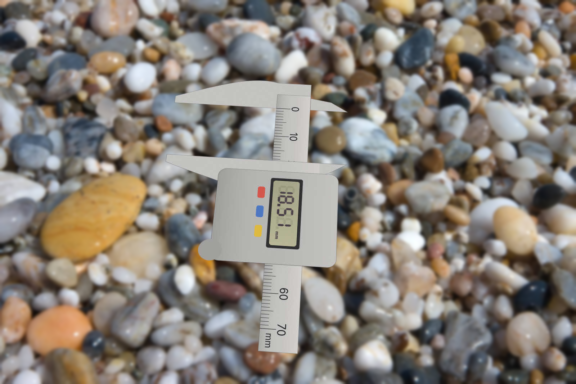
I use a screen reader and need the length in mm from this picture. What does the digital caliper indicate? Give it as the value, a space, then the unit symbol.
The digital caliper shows 18.51 mm
